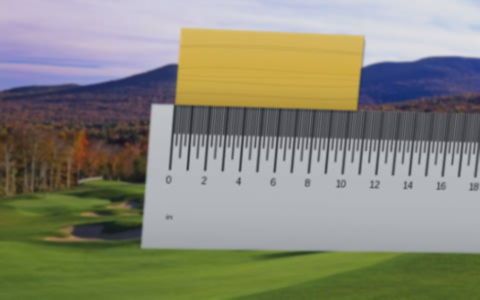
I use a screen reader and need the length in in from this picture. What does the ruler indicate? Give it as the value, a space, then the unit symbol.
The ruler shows 10.5 in
